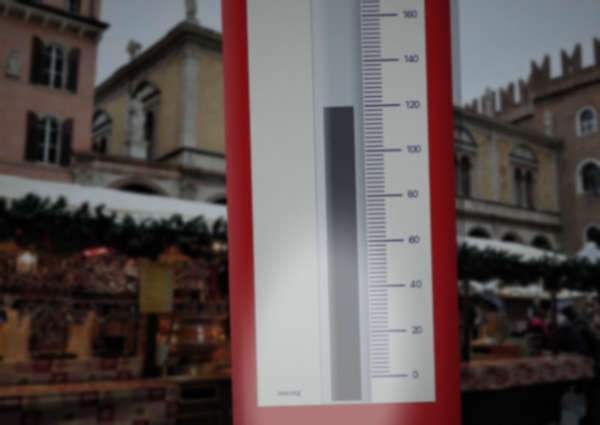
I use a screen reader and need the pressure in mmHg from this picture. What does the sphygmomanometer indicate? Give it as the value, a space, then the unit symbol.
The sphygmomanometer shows 120 mmHg
